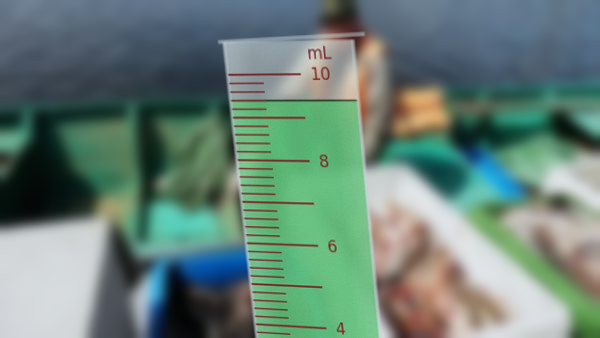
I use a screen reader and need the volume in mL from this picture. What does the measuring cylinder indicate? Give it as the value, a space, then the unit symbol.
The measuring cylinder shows 9.4 mL
